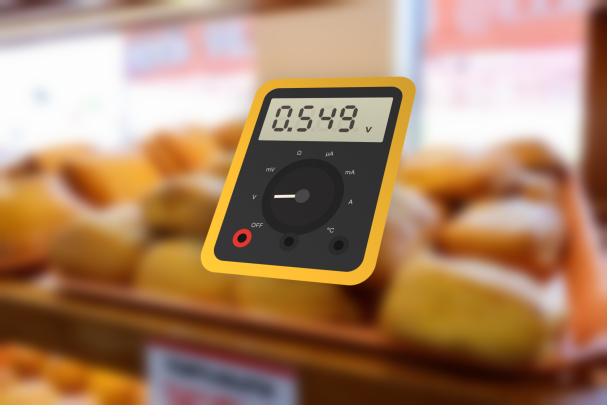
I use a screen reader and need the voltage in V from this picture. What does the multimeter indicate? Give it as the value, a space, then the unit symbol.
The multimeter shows 0.549 V
